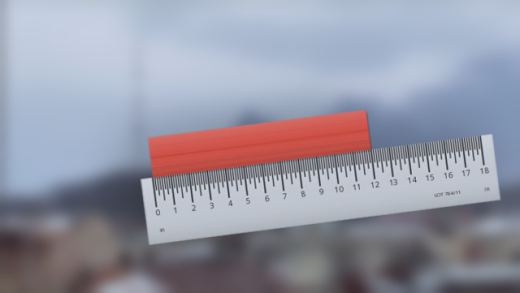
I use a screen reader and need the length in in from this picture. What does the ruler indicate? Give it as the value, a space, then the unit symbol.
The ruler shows 12 in
